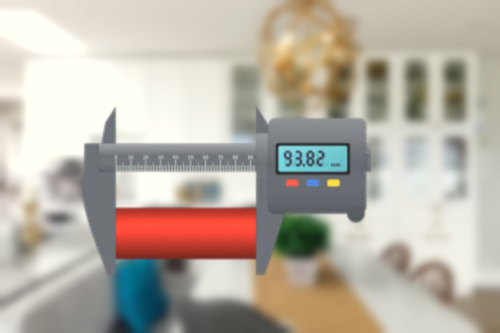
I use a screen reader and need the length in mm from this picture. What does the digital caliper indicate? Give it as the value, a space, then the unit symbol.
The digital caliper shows 93.82 mm
